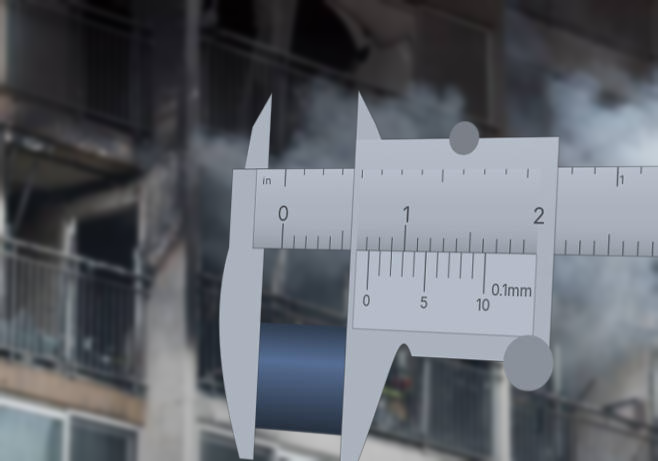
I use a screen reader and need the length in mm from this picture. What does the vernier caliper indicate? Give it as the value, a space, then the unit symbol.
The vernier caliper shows 7.2 mm
